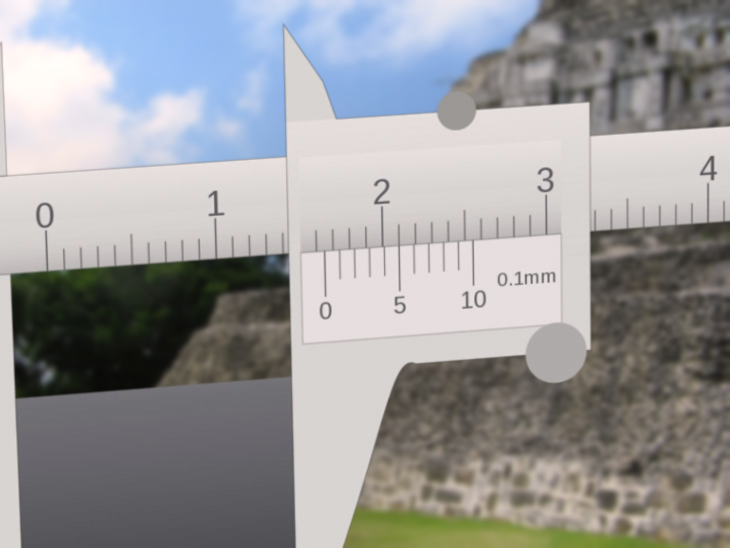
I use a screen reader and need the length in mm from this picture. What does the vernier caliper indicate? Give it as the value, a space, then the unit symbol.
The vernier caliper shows 16.5 mm
